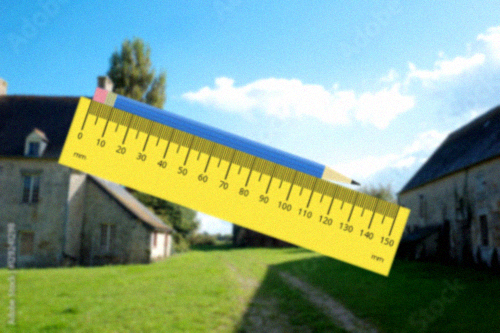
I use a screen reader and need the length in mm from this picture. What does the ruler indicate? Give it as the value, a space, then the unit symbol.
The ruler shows 130 mm
